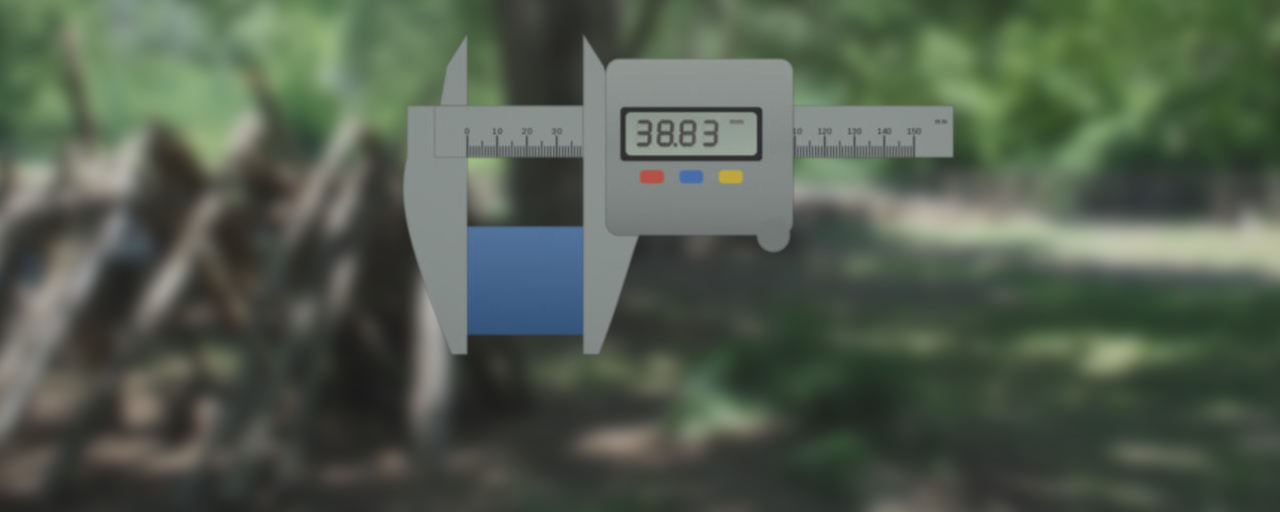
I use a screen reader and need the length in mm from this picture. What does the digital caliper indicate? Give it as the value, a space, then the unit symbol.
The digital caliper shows 38.83 mm
